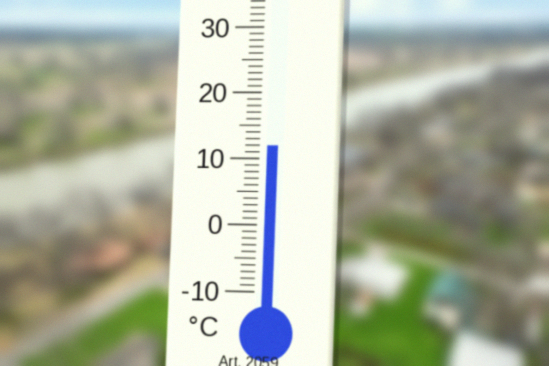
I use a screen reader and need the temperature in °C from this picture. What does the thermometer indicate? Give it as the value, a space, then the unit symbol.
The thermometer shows 12 °C
